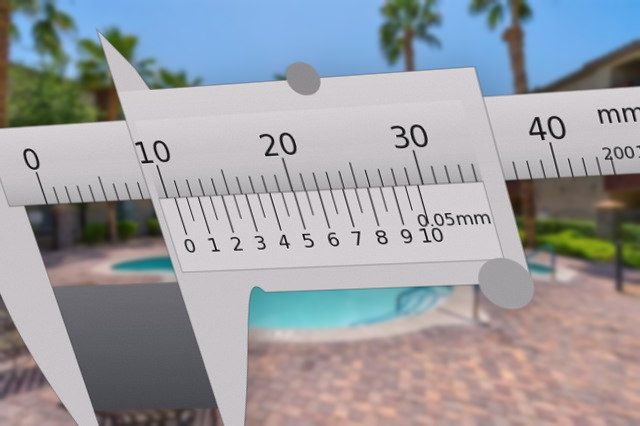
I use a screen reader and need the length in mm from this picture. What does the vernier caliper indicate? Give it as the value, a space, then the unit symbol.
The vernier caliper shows 10.6 mm
